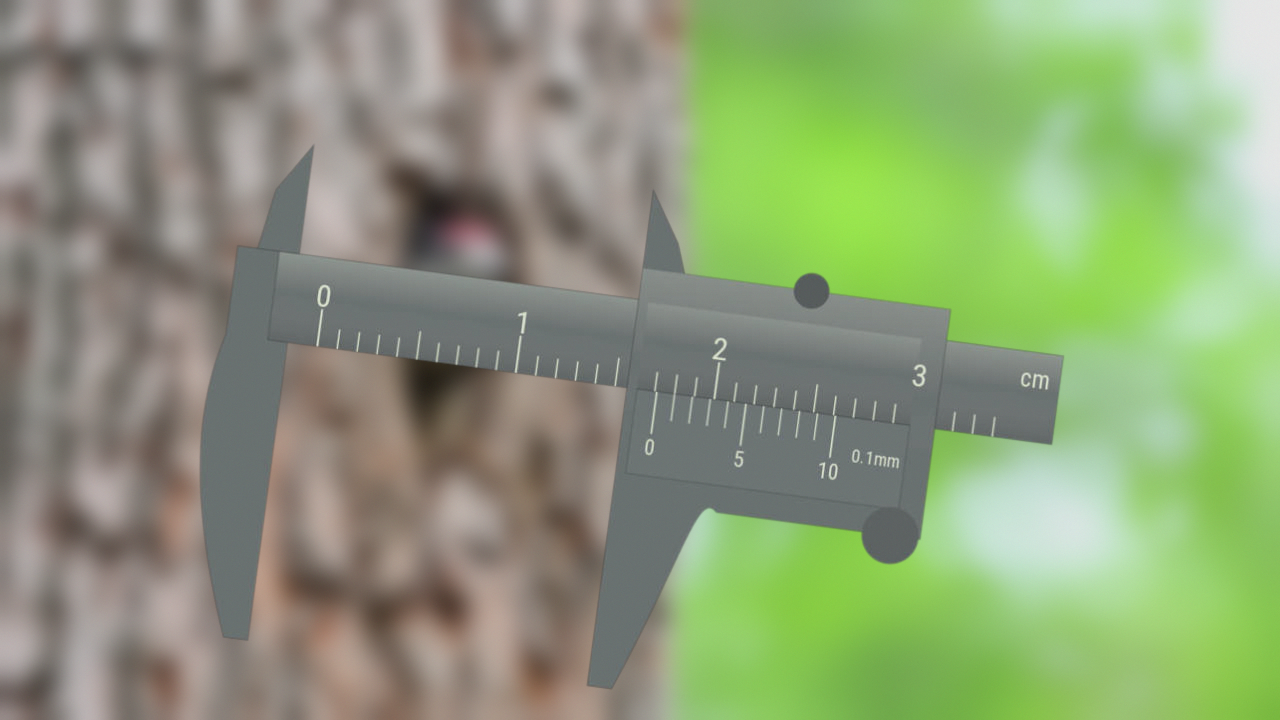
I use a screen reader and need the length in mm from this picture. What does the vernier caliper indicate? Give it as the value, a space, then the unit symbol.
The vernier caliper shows 17.1 mm
